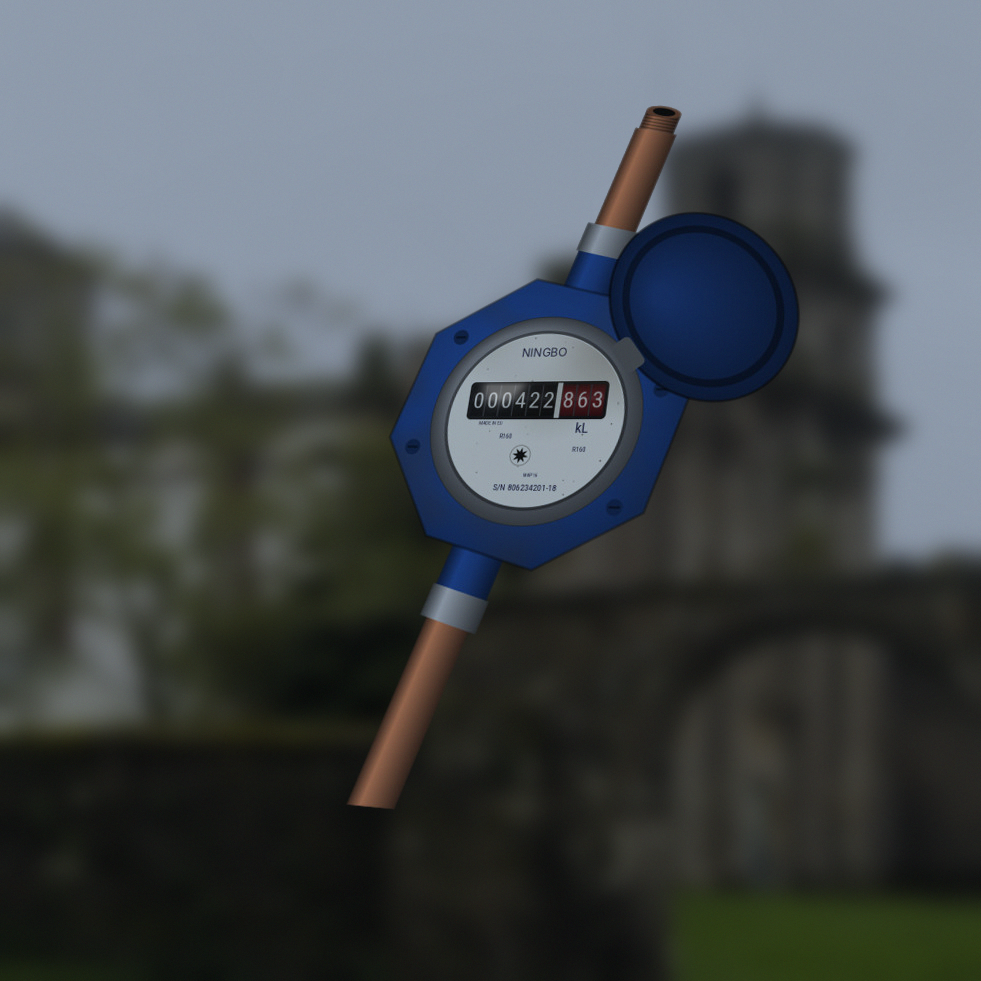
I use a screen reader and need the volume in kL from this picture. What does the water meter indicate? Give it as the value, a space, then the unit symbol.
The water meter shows 422.863 kL
